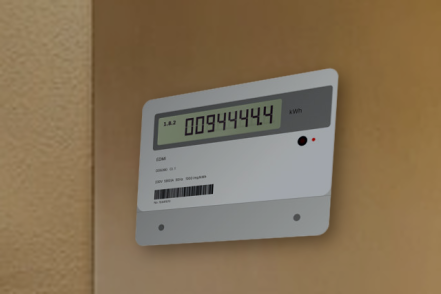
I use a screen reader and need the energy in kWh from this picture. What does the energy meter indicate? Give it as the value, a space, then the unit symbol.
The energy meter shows 94444.4 kWh
